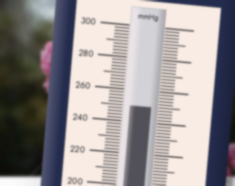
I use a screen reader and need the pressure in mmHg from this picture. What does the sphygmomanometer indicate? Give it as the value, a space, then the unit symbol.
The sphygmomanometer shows 250 mmHg
